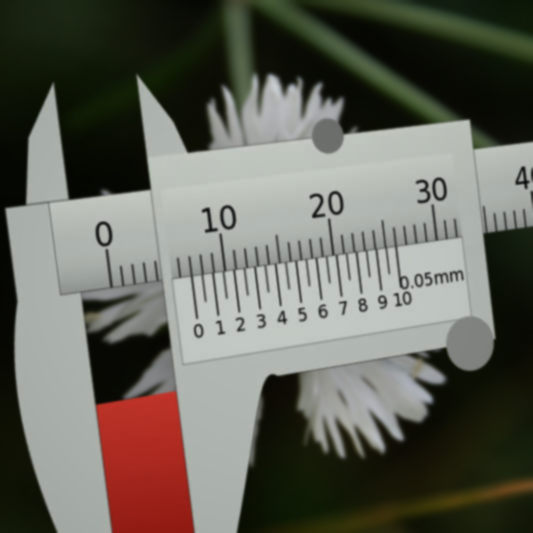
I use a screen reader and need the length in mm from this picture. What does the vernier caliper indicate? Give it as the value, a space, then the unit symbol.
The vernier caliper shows 7.0 mm
